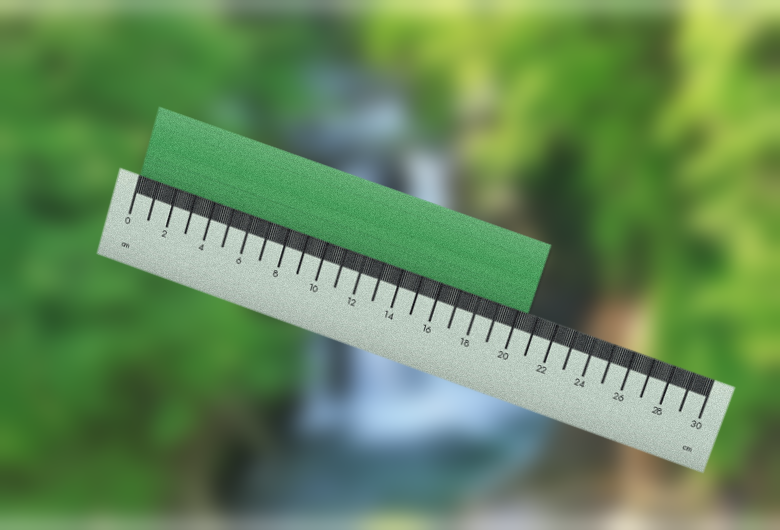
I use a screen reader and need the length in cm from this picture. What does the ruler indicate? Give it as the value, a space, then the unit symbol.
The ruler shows 20.5 cm
